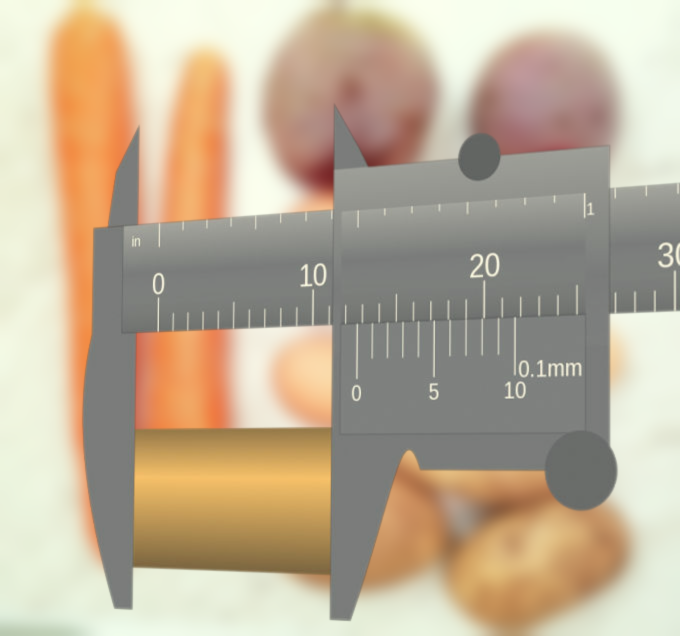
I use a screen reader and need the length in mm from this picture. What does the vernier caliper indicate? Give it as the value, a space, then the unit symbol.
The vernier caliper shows 12.7 mm
